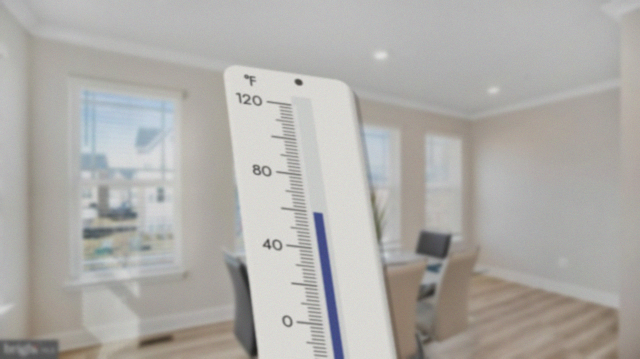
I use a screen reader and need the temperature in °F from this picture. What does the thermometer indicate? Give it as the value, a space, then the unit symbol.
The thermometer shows 60 °F
